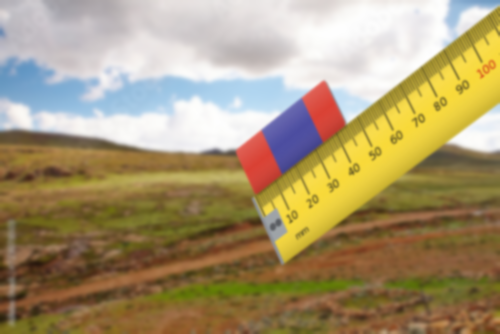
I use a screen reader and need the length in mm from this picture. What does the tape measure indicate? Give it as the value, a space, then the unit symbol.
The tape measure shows 45 mm
